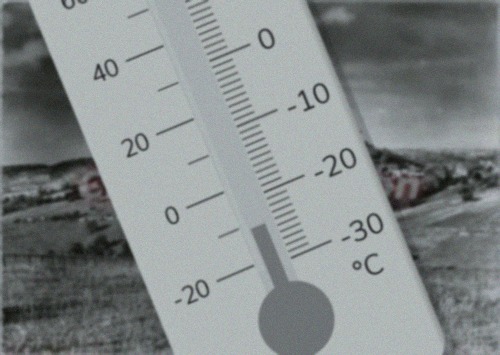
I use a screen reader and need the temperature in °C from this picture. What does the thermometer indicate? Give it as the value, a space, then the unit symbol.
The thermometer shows -24 °C
